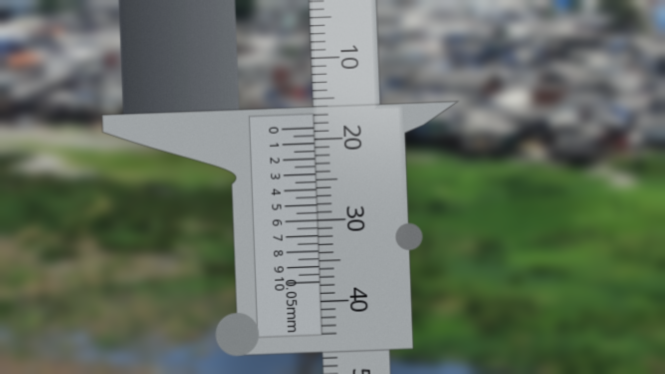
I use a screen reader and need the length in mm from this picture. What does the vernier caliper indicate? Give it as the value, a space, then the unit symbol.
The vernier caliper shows 18.6 mm
